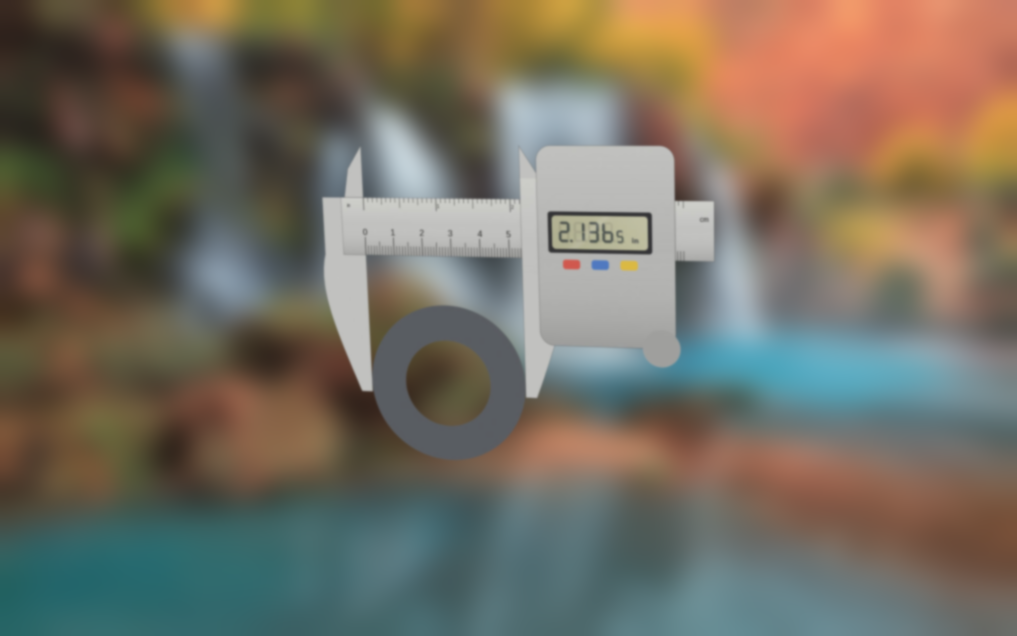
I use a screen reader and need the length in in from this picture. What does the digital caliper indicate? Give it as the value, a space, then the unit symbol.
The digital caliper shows 2.1365 in
